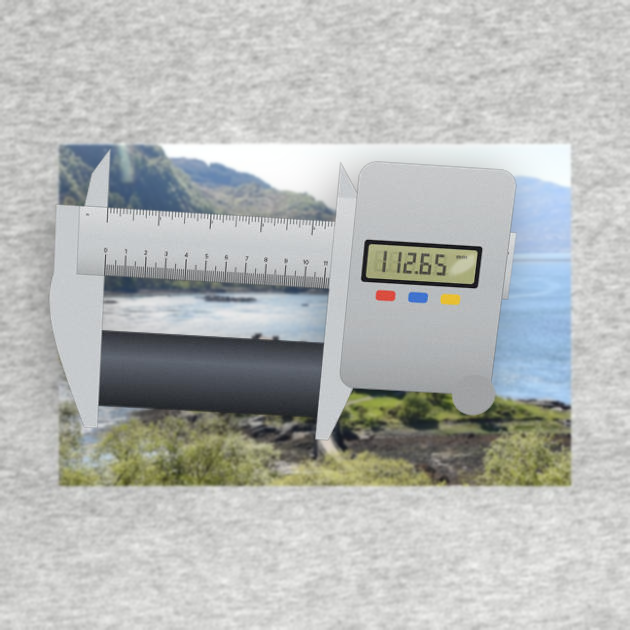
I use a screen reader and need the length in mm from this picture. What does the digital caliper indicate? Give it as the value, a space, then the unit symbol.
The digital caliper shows 112.65 mm
